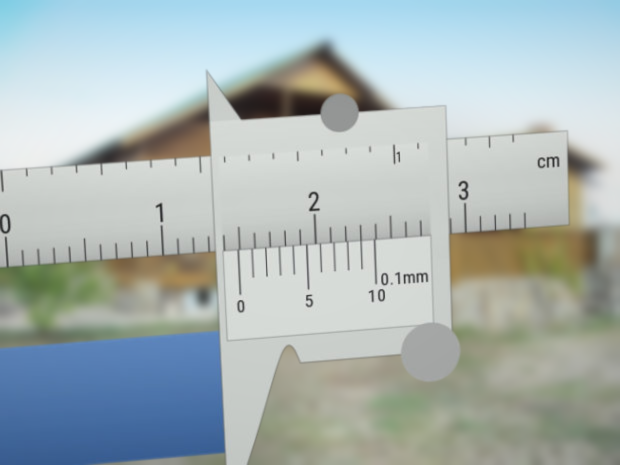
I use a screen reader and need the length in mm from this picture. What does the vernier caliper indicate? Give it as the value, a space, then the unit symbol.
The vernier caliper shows 14.9 mm
